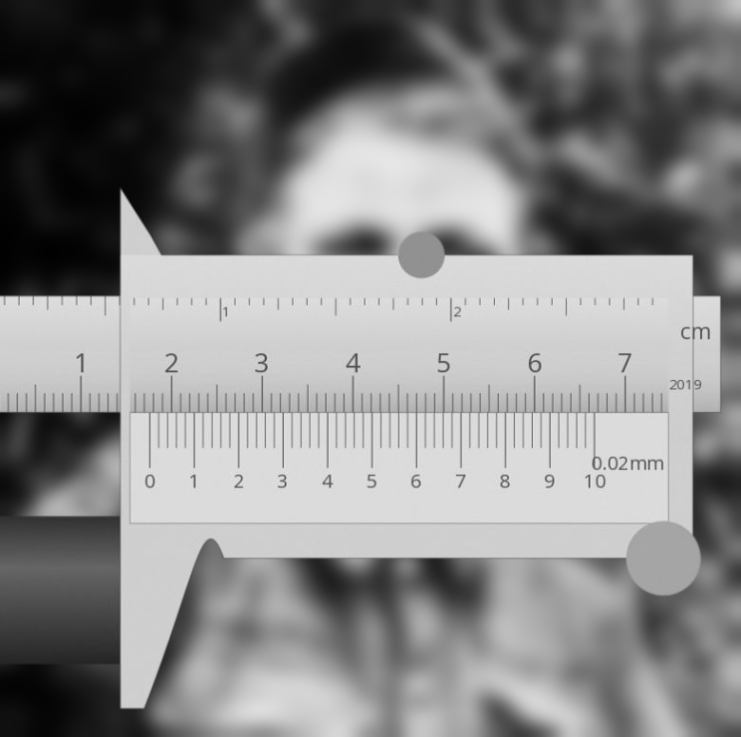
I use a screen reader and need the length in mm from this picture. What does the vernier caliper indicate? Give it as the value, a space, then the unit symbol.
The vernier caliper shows 17.6 mm
